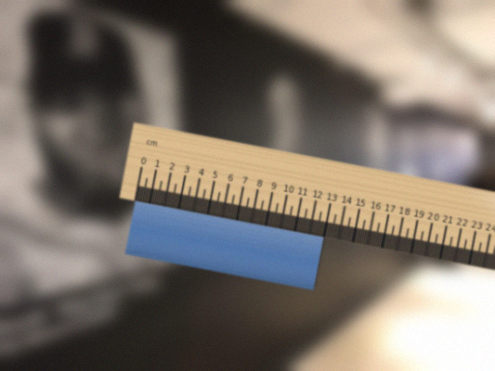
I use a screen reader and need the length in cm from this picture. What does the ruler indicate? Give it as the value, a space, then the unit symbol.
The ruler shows 13 cm
